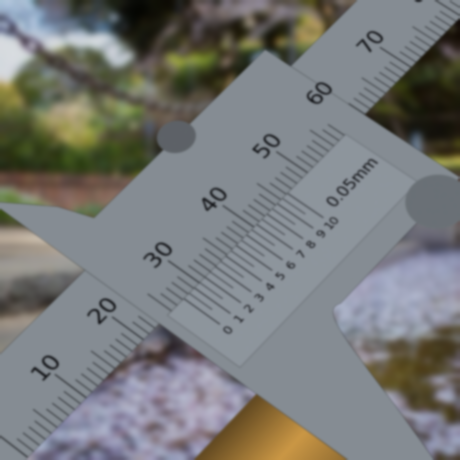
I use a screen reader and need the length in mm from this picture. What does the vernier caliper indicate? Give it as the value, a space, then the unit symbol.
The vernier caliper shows 27.2 mm
